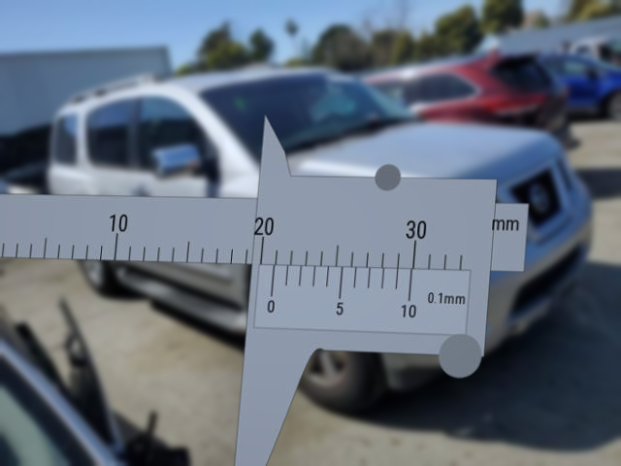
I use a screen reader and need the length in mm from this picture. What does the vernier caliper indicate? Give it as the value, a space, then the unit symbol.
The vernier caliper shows 20.9 mm
